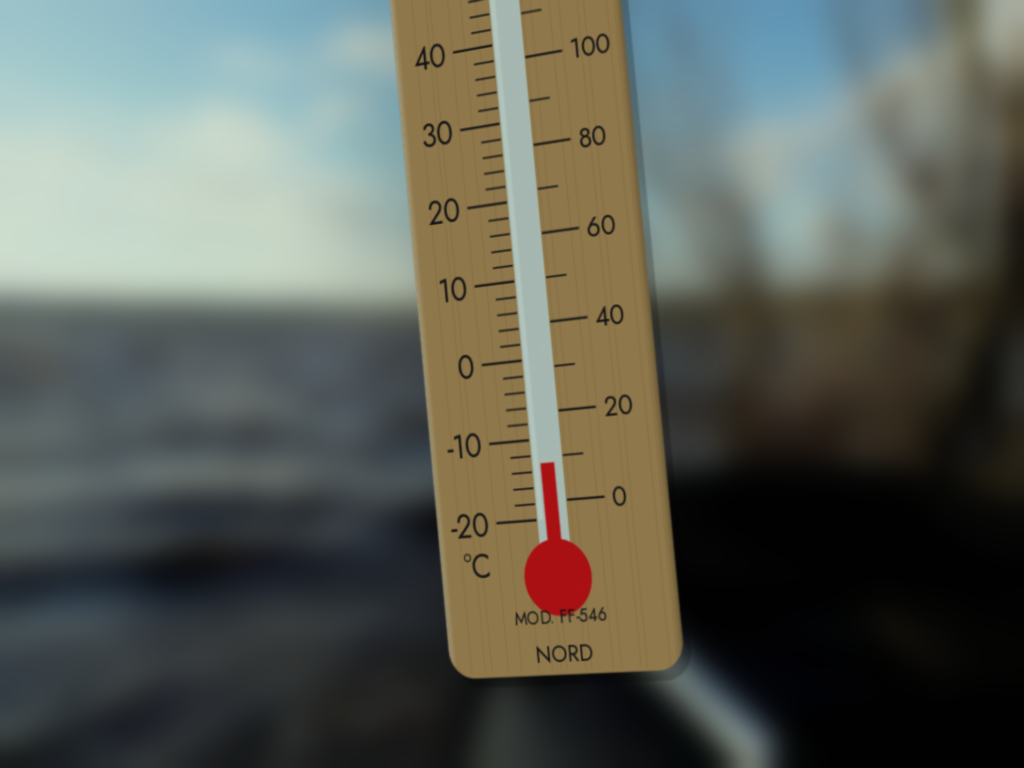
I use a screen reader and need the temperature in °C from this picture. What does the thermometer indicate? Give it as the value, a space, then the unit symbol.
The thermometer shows -13 °C
